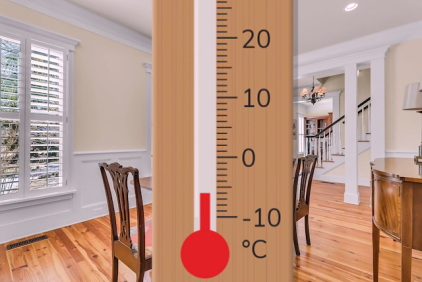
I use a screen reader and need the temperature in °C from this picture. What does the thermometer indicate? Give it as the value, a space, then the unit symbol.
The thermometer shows -6 °C
